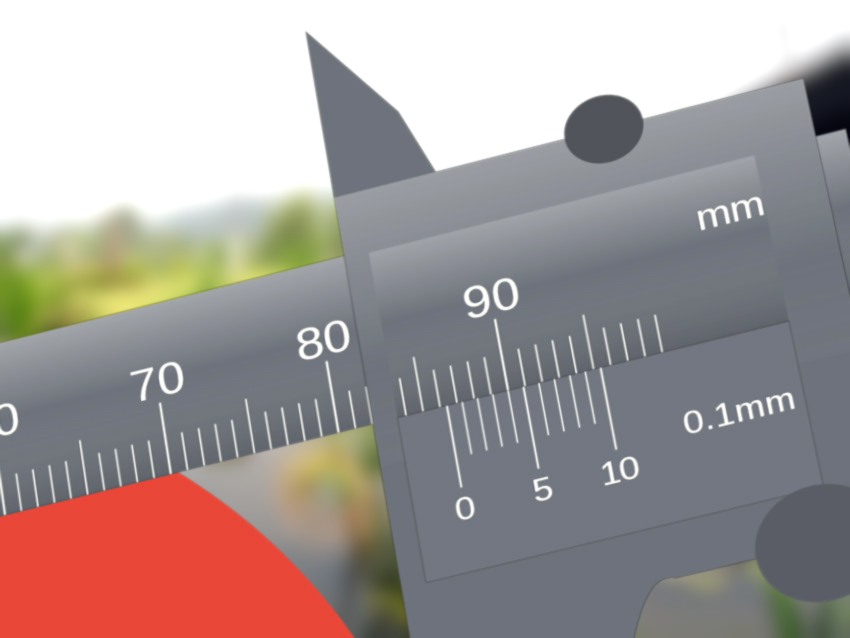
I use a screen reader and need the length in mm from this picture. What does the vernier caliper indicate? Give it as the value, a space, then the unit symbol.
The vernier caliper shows 86.4 mm
